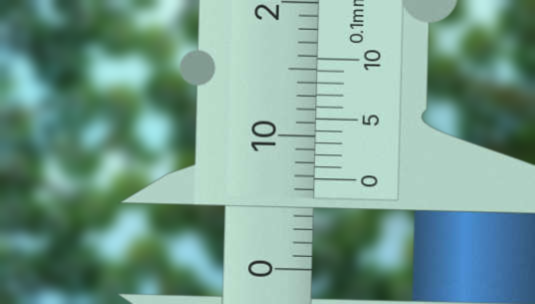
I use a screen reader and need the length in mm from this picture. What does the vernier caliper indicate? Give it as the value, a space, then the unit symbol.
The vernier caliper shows 6.8 mm
